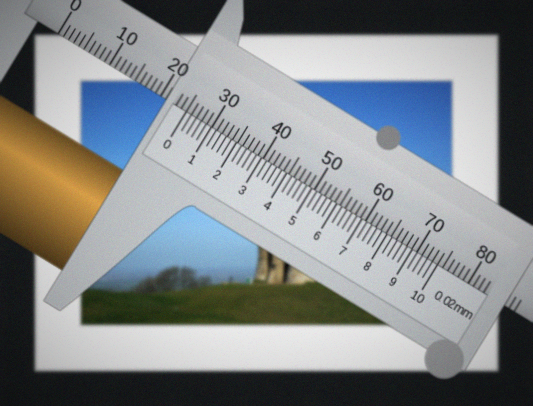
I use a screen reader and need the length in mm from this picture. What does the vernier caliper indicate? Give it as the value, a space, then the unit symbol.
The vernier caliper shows 25.0 mm
